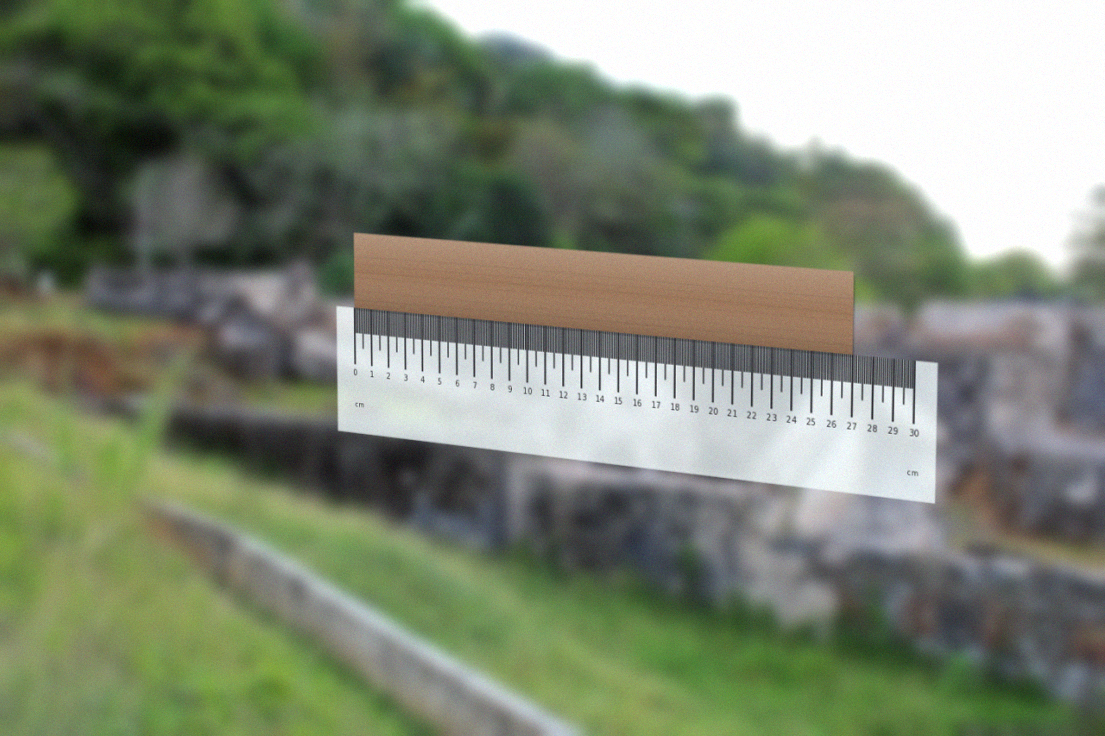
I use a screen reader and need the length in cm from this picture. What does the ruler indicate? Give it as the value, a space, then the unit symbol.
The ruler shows 27 cm
